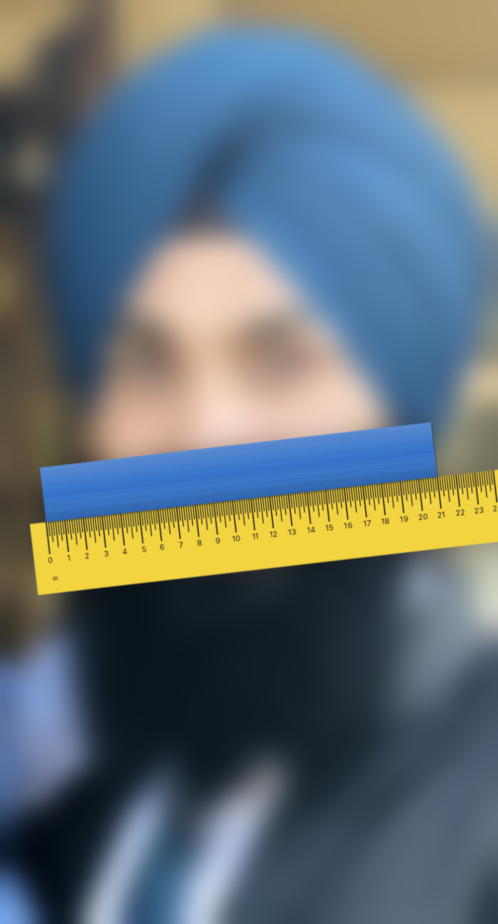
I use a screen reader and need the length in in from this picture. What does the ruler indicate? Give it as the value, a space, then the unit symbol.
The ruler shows 21 in
